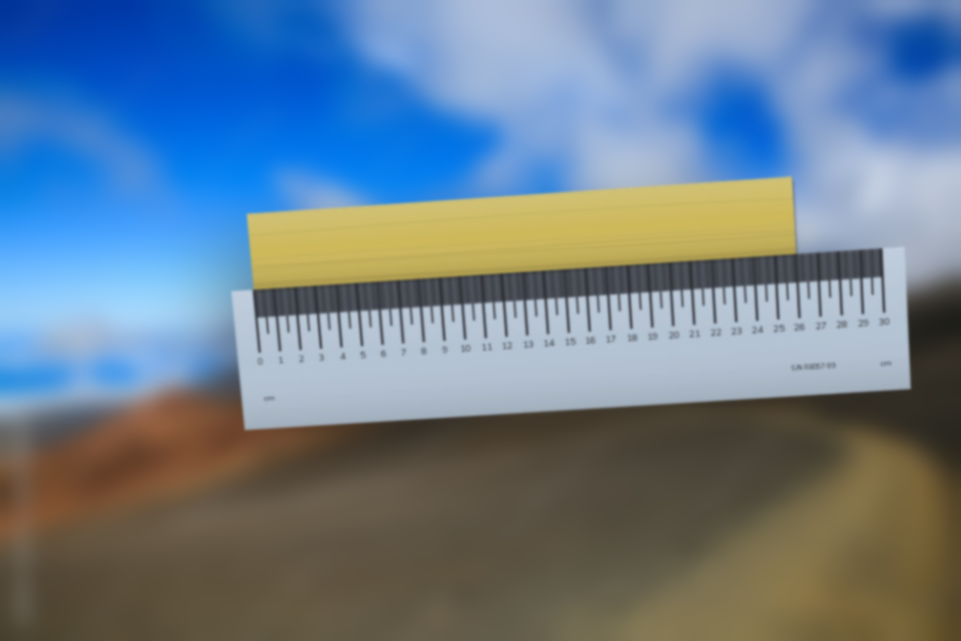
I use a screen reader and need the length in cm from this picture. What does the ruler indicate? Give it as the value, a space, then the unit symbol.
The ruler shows 26 cm
